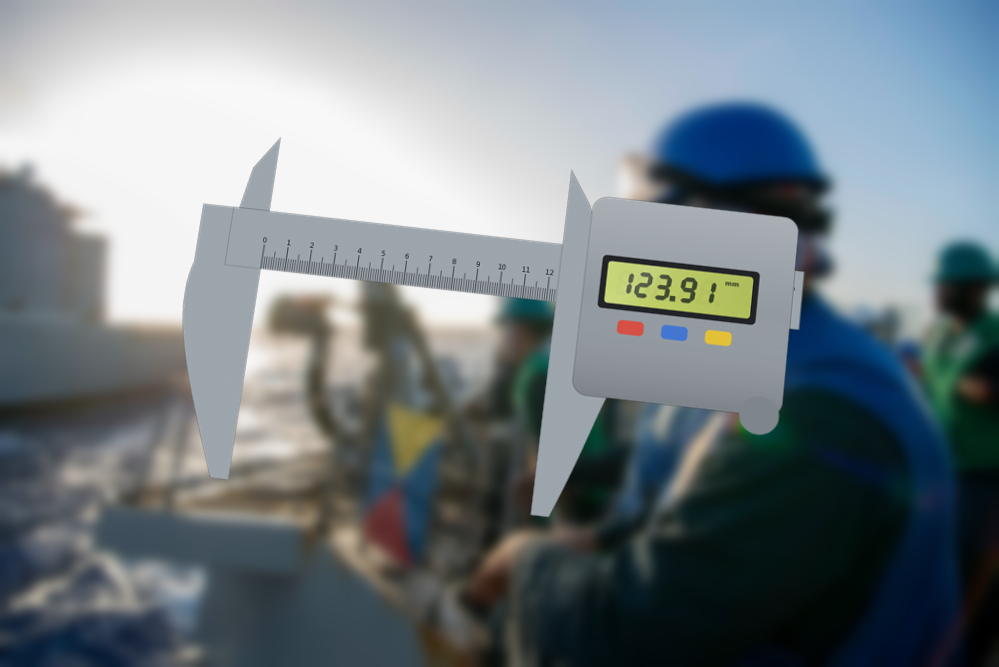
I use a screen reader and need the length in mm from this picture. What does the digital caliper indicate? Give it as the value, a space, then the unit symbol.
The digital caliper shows 123.91 mm
